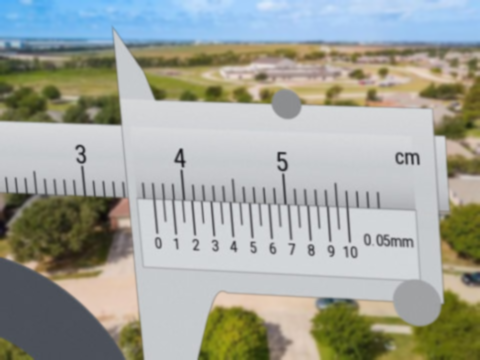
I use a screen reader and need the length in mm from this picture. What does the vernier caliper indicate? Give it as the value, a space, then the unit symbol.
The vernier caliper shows 37.0 mm
